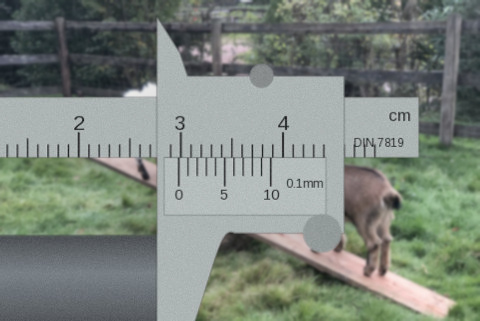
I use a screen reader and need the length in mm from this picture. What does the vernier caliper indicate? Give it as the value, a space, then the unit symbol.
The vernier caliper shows 29.8 mm
